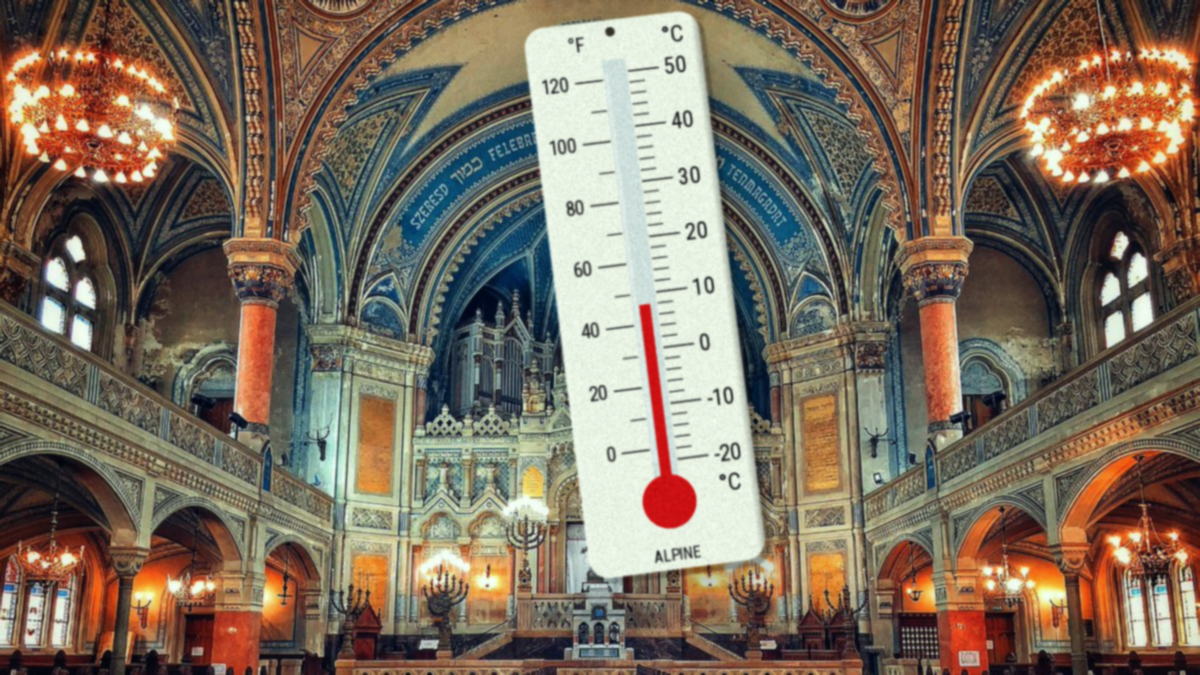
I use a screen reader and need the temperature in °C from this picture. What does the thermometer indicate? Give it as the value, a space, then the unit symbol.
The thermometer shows 8 °C
